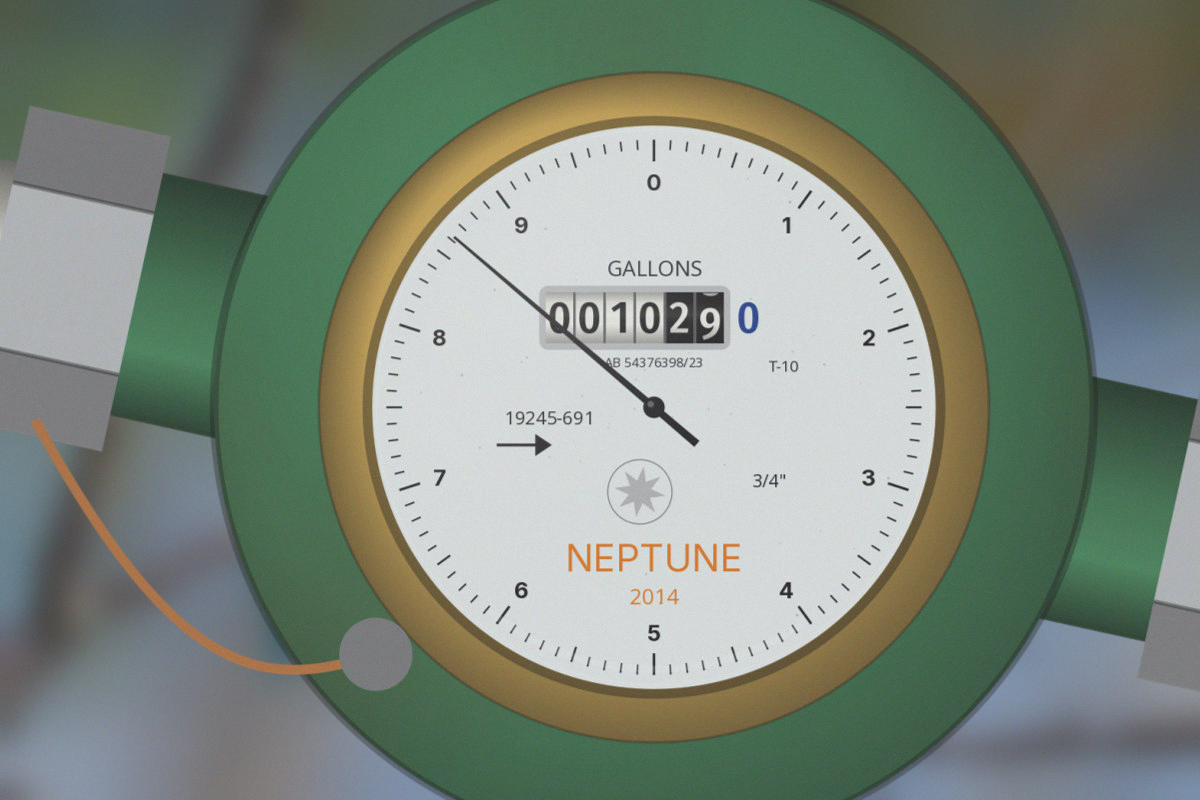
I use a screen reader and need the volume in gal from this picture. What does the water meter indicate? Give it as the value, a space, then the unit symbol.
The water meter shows 10288.6 gal
